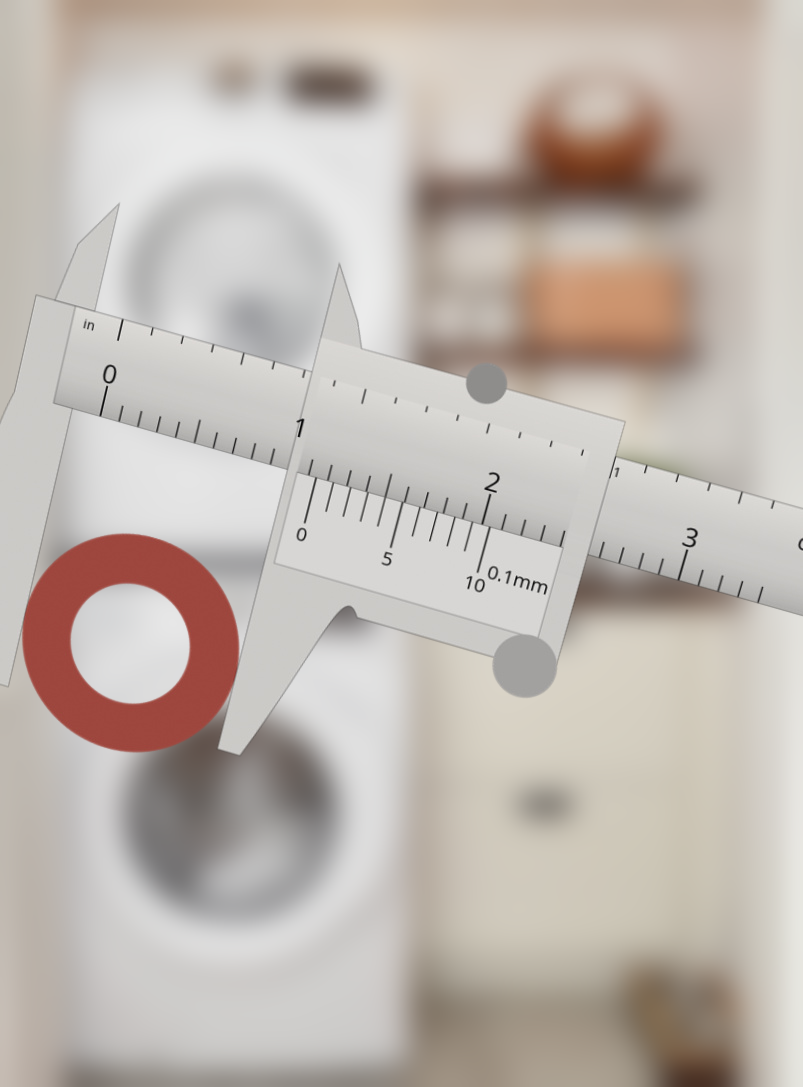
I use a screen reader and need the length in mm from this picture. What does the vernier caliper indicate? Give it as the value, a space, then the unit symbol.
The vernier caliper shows 11.4 mm
